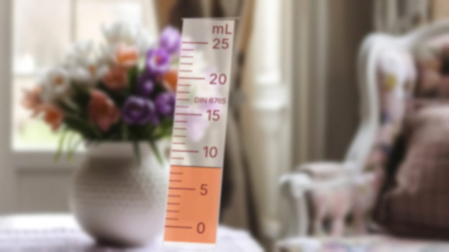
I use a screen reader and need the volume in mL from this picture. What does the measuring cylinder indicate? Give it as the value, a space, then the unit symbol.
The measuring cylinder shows 8 mL
